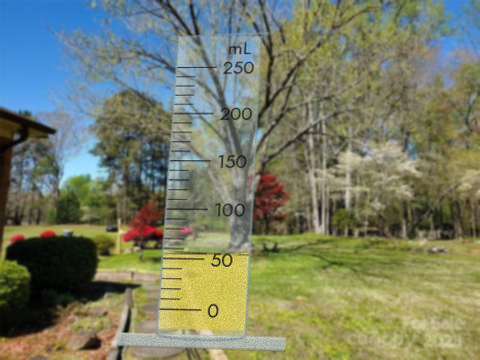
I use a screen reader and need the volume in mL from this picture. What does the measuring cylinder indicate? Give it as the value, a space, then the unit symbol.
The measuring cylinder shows 55 mL
